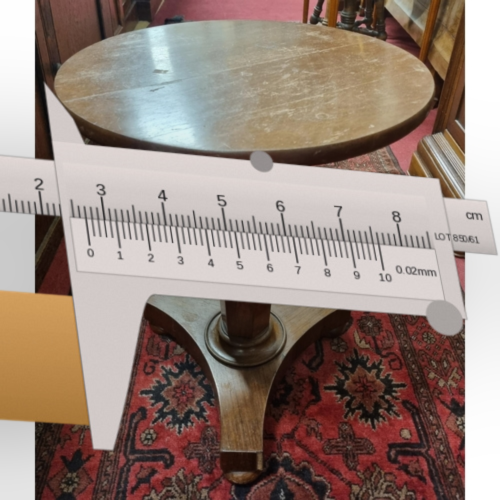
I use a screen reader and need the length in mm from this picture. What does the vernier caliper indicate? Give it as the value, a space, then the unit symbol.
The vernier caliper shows 27.0 mm
